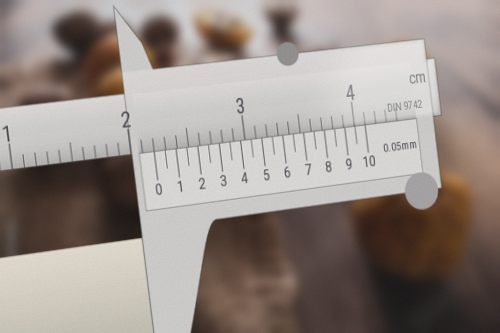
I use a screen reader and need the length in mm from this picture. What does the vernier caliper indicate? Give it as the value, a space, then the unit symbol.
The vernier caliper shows 22.0 mm
